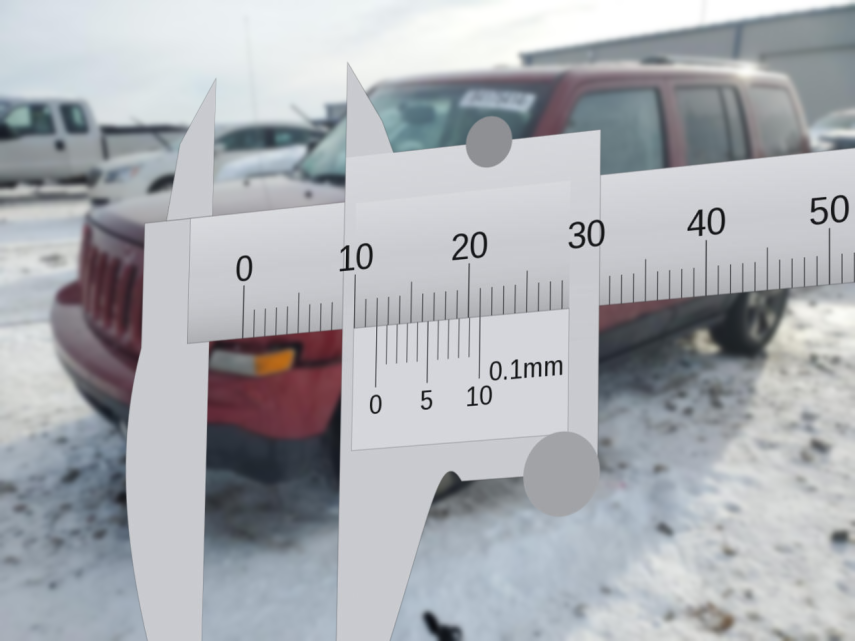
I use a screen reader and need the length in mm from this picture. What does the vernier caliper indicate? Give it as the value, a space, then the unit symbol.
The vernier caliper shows 12.0 mm
